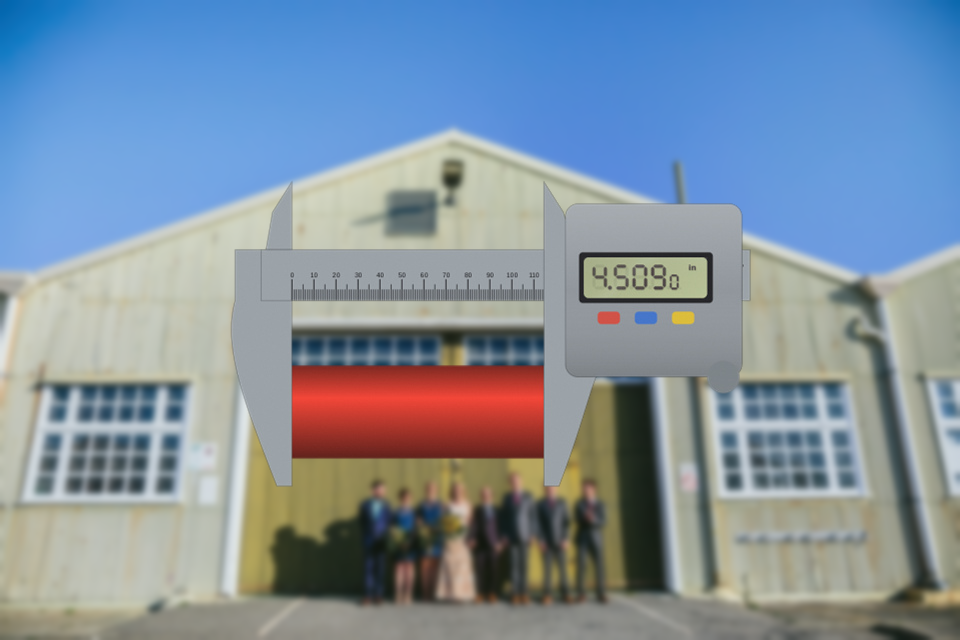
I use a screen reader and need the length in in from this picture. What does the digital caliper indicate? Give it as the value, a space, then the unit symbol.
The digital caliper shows 4.5090 in
